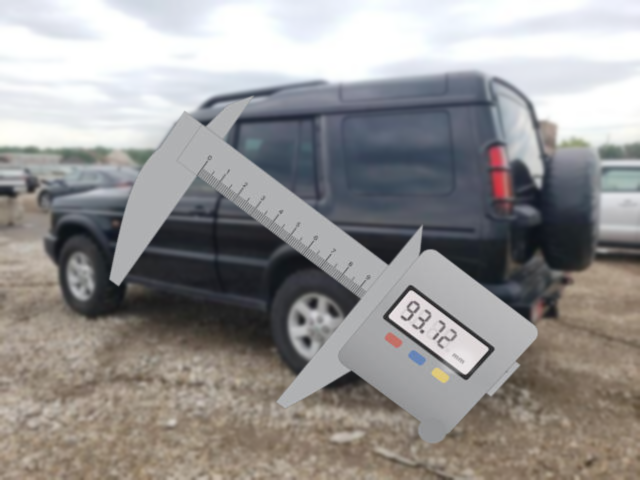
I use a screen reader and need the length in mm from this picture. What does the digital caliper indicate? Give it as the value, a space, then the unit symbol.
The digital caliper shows 93.72 mm
